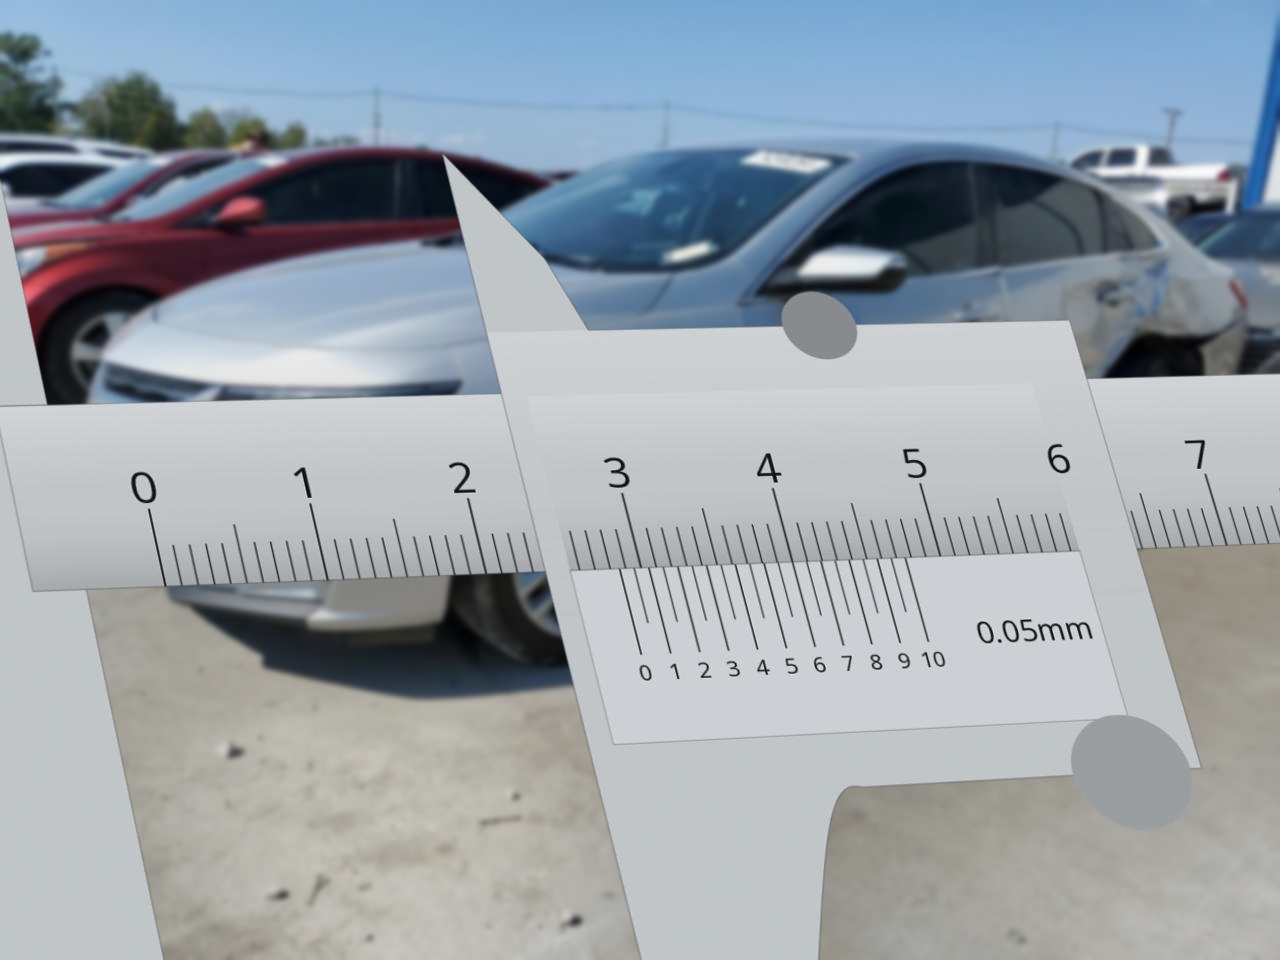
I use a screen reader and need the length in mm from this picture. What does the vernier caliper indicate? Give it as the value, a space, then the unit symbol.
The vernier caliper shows 28.6 mm
